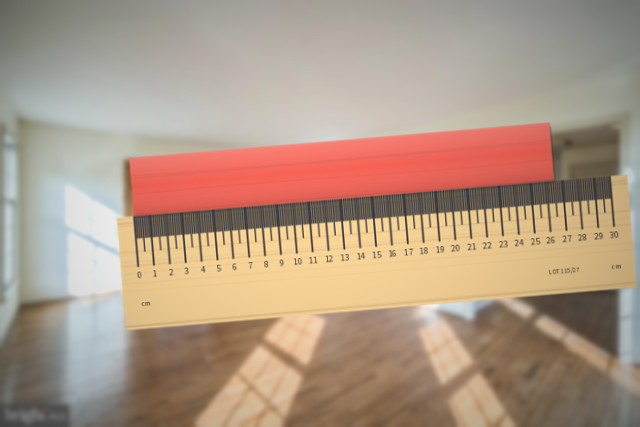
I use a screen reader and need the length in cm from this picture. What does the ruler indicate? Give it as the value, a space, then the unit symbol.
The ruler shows 26.5 cm
